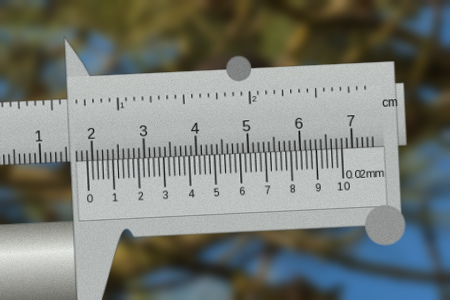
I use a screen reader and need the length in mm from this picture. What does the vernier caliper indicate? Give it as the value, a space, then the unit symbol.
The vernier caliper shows 19.0 mm
